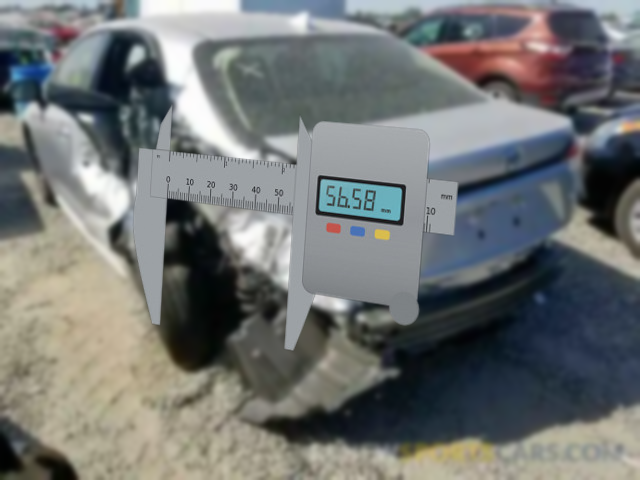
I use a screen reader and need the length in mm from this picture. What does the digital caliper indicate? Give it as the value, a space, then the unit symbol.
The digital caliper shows 56.58 mm
